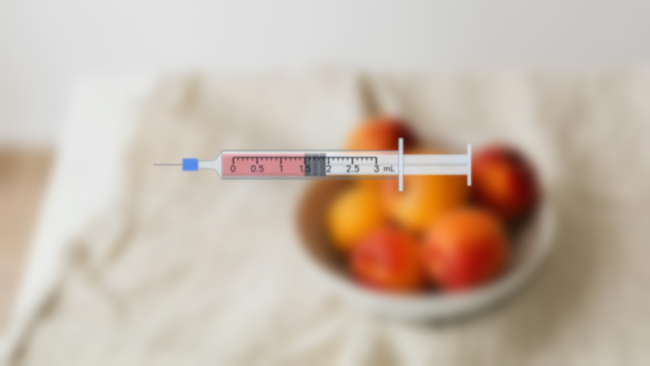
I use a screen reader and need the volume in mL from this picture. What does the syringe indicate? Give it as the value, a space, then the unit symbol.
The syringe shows 1.5 mL
